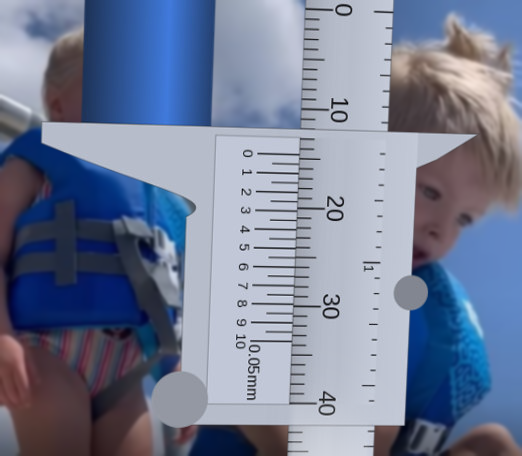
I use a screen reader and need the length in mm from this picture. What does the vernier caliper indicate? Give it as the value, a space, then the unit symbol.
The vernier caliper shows 14.6 mm
